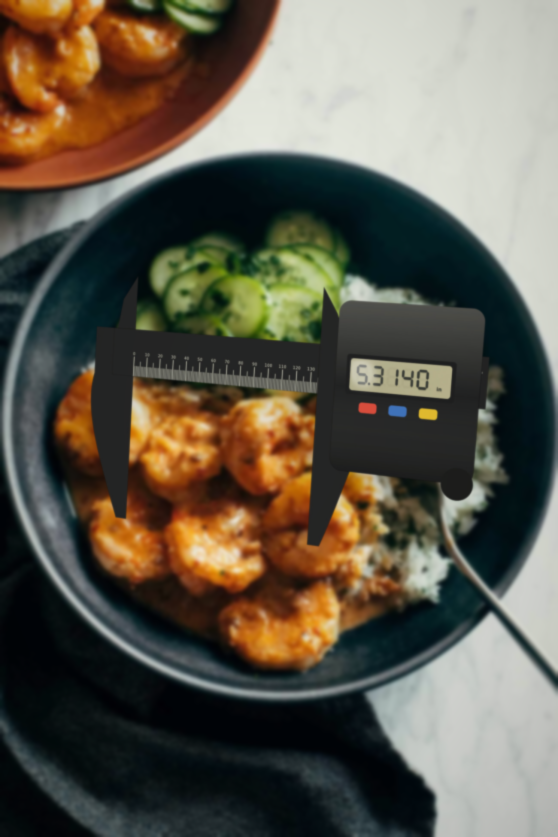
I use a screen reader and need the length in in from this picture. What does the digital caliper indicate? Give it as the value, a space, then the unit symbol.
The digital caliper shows 5.3140 in
